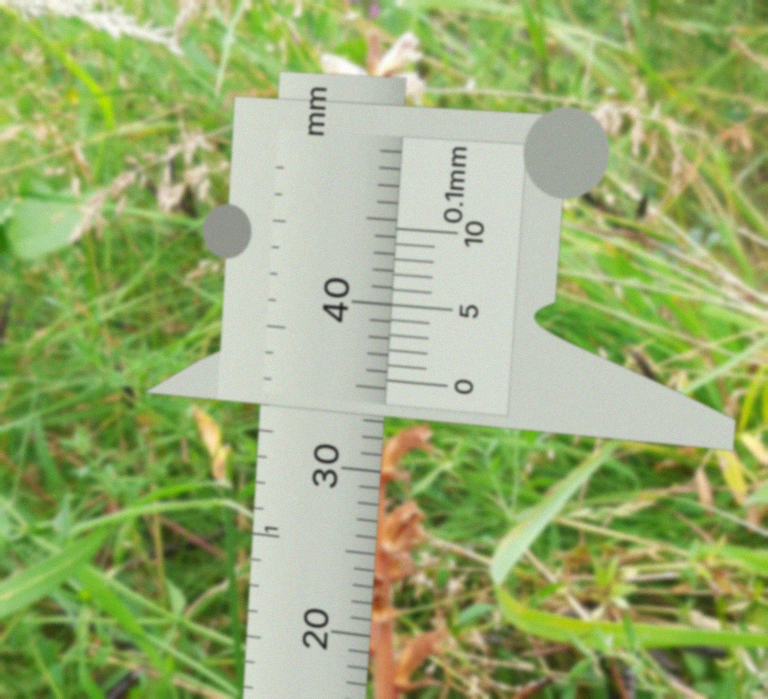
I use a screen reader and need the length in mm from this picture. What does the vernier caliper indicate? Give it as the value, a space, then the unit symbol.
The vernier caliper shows 35.5 mm
